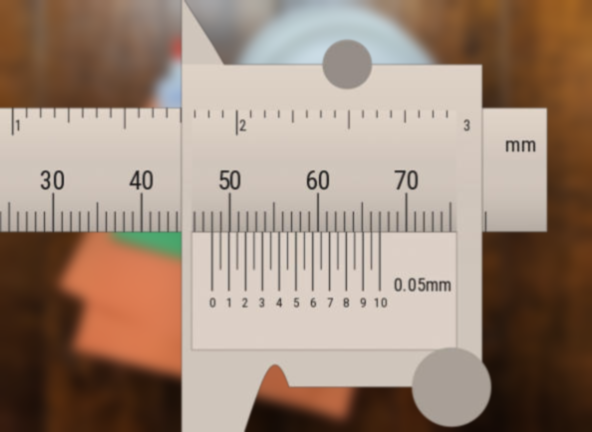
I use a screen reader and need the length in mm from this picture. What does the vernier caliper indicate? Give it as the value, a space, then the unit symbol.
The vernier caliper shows 48.0 mm
